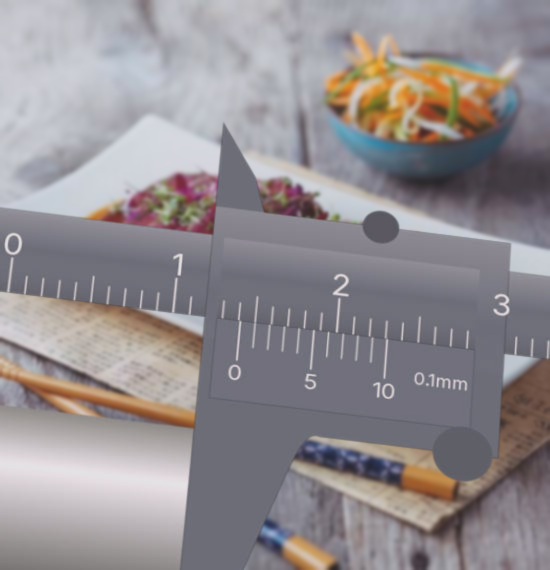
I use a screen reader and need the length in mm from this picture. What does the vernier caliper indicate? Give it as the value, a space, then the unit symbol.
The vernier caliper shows 14.1 mm
